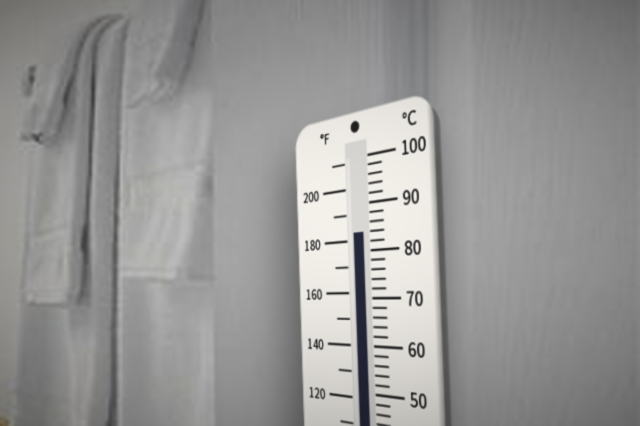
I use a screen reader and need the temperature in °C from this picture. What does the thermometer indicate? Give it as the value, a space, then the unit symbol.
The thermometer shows 84 °C
